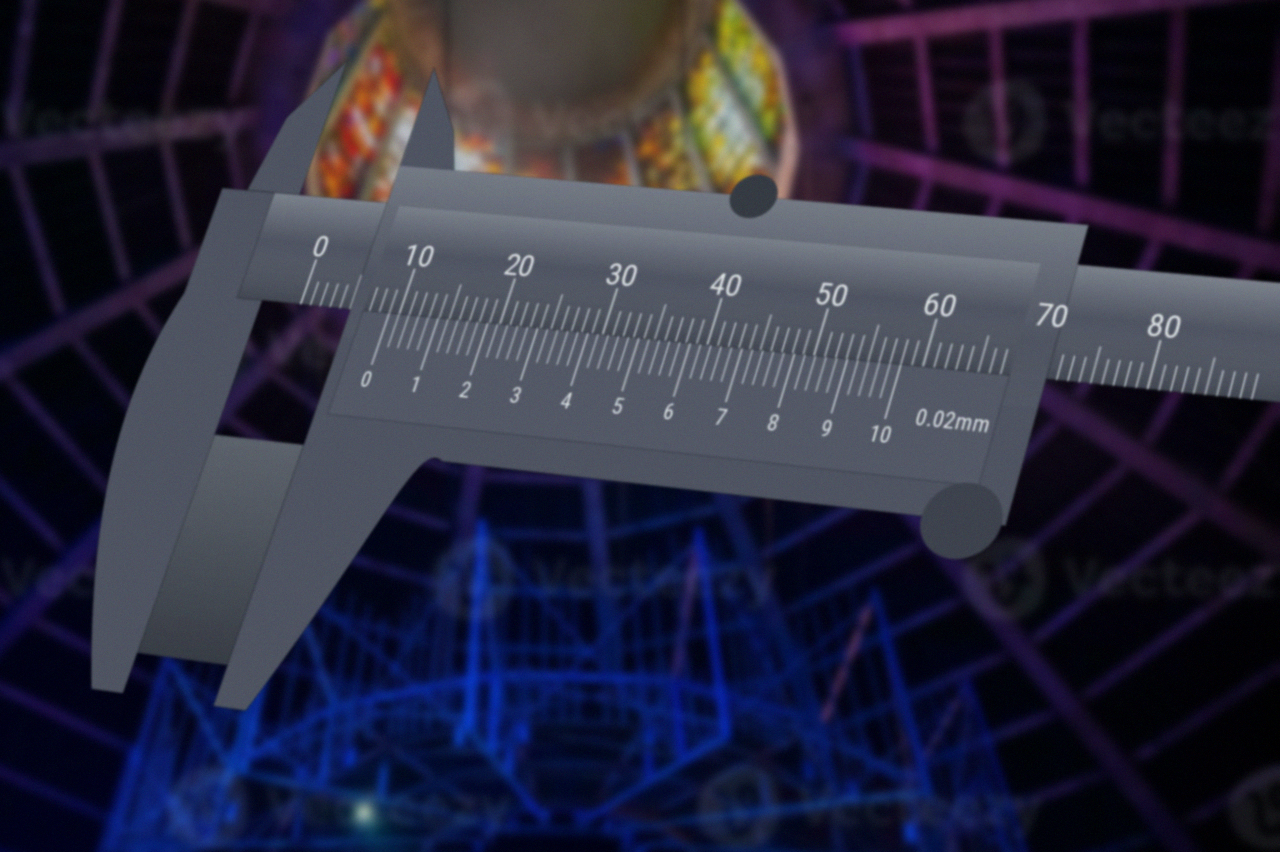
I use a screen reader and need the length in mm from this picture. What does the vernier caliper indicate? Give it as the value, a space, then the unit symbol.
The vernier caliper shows 9.0 mm
